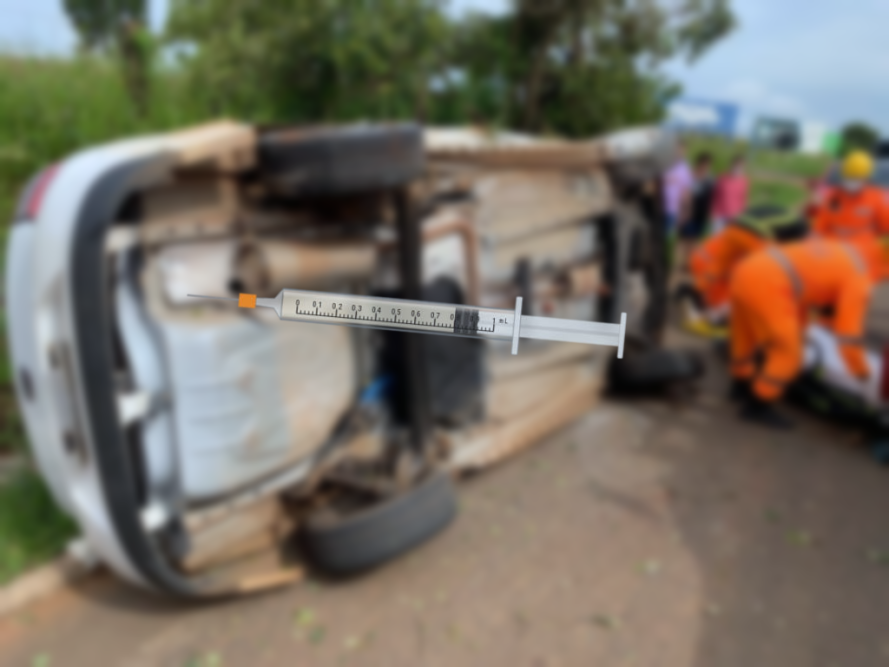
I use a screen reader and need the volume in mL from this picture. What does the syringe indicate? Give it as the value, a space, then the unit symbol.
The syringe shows 0.8 mL
